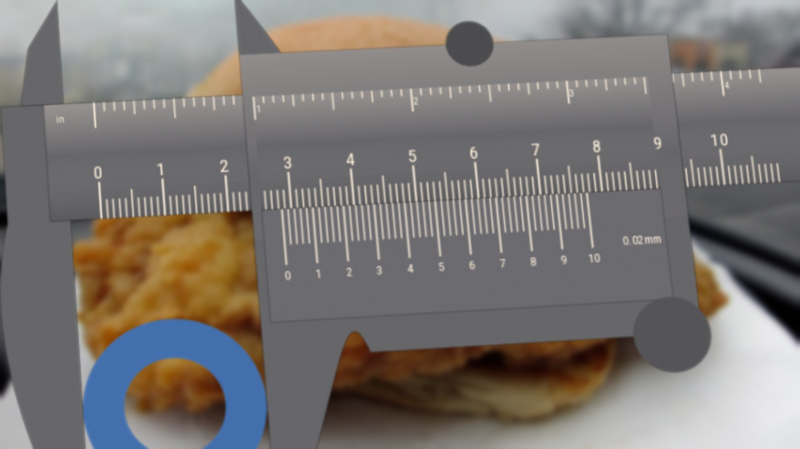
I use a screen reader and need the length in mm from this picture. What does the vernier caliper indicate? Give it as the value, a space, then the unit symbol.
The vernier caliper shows 28.5 mm
